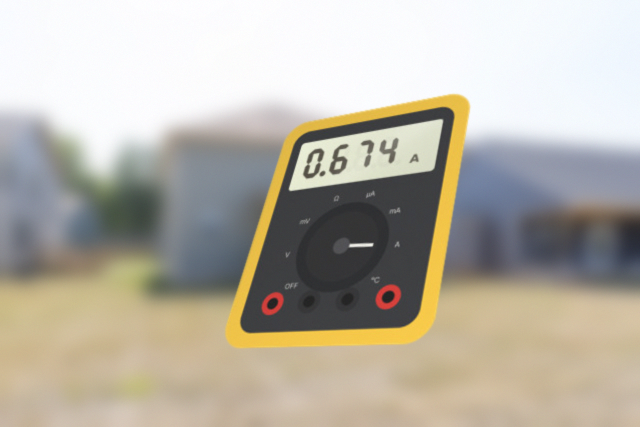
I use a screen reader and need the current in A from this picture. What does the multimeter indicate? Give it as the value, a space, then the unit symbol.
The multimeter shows 0.674 A
